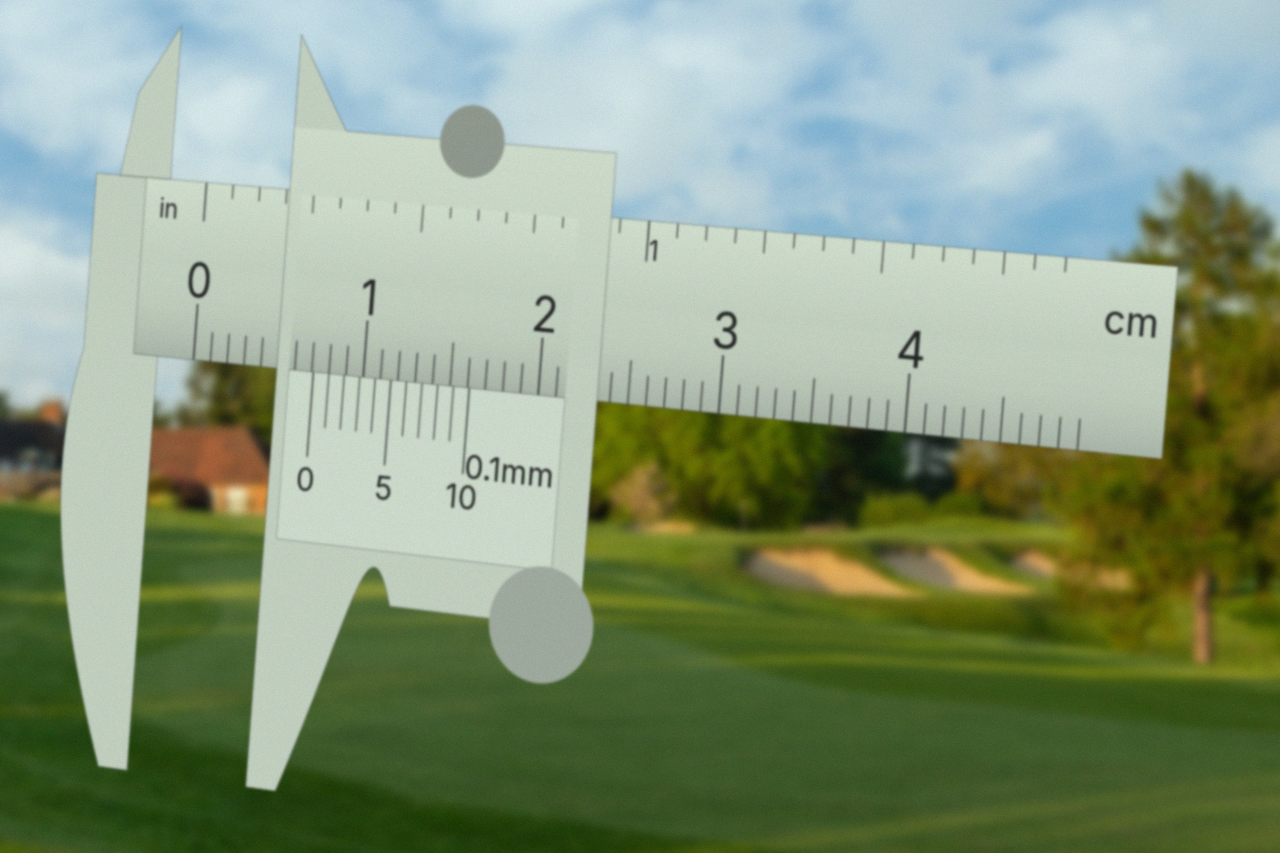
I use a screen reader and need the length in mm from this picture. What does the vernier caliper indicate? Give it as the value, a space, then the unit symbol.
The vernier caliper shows 7.1 mm
